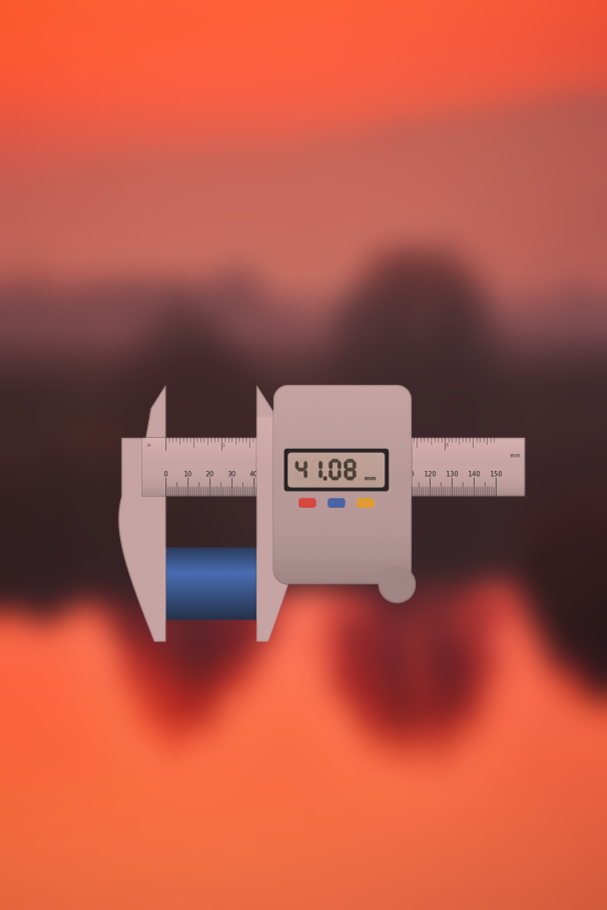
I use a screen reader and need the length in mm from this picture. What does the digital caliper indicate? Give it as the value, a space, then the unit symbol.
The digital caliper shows 41.08 mm
